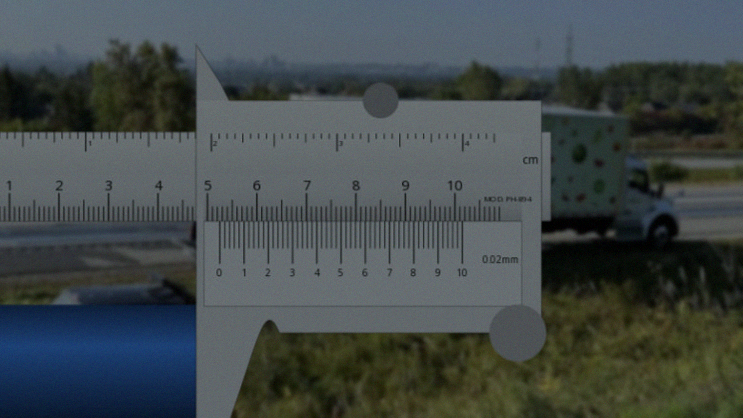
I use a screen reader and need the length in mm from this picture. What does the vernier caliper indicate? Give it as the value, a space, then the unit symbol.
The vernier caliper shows 52.5 mm
